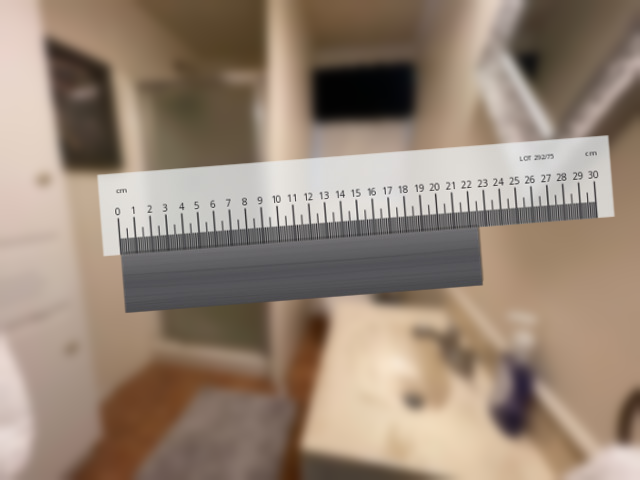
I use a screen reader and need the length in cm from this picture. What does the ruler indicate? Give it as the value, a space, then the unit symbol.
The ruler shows 22.5 cm
